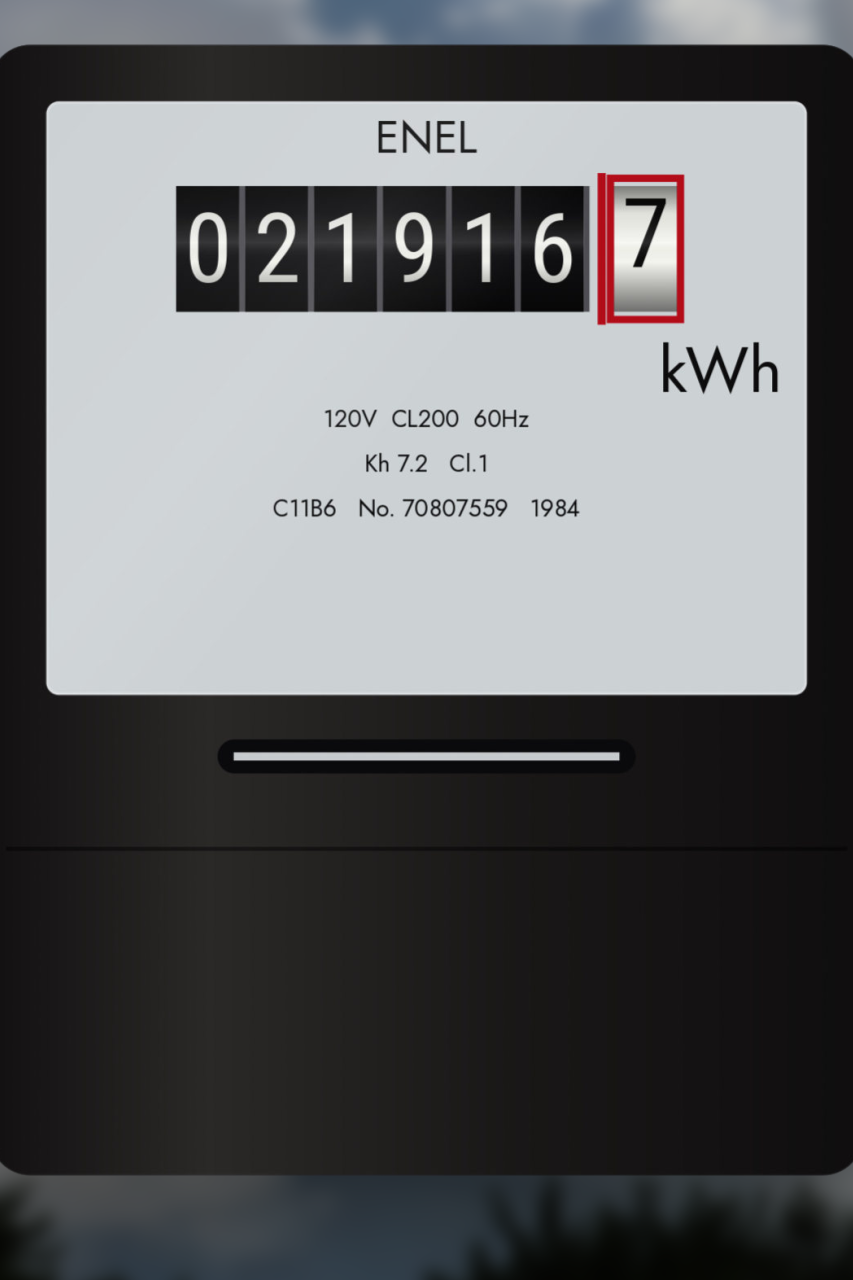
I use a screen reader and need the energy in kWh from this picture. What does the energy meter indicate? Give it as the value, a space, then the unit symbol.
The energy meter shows 21916.7 kWh
